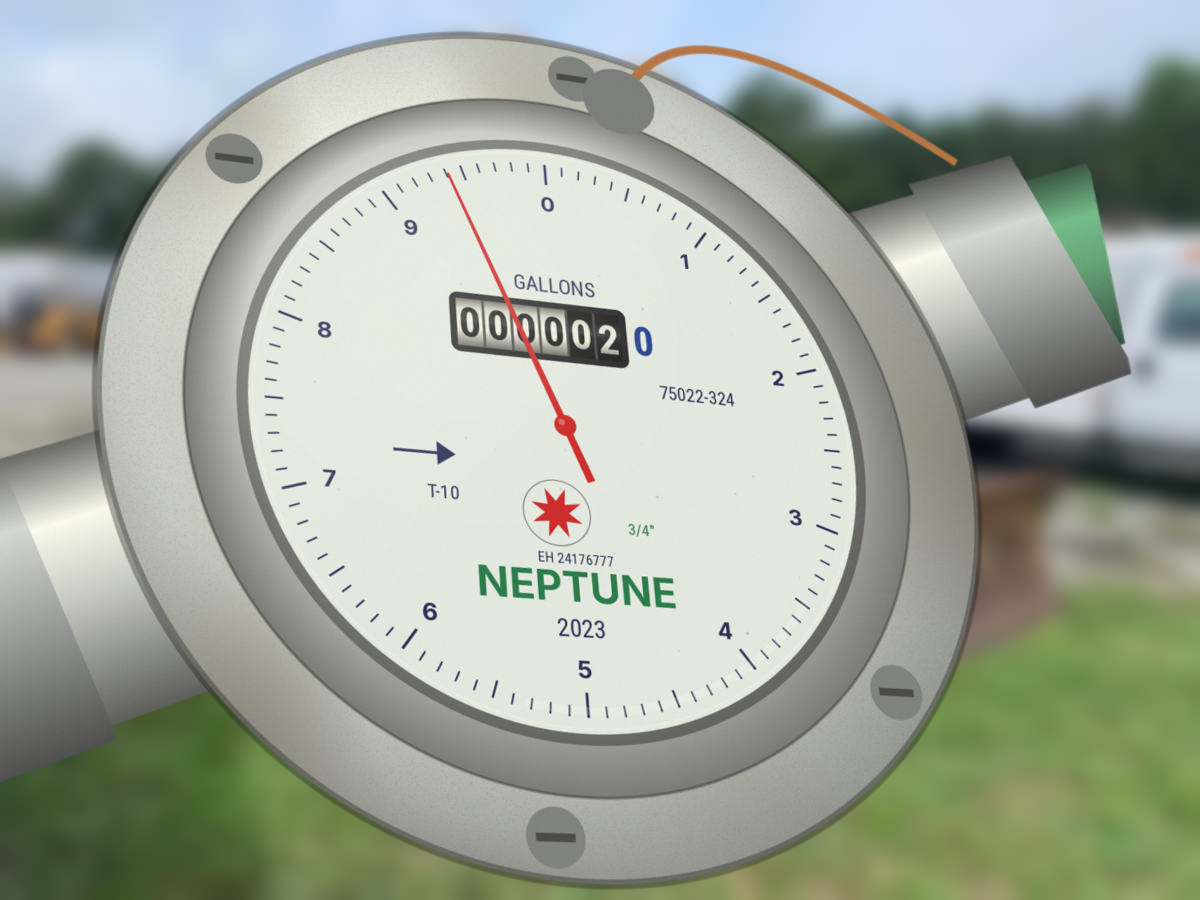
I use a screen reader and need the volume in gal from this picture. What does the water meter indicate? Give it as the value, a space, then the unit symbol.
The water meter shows 19.4 gal
